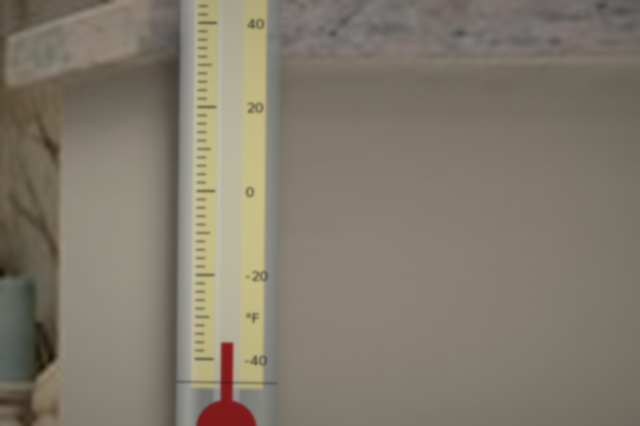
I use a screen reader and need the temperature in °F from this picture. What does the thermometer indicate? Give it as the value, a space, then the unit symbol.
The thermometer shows -36 °F
